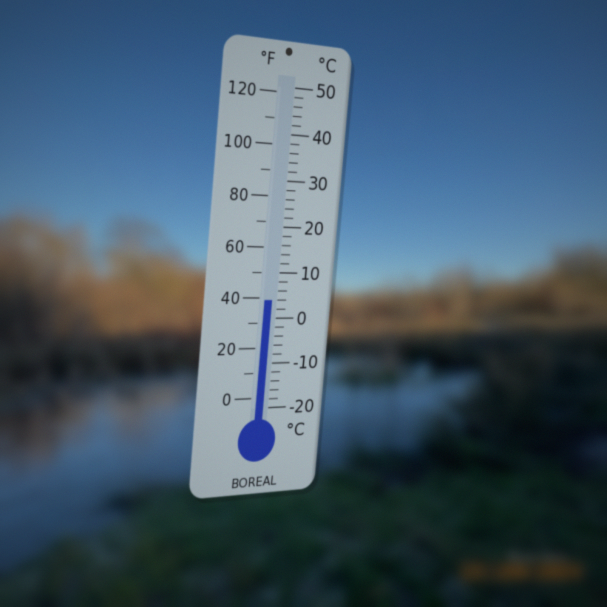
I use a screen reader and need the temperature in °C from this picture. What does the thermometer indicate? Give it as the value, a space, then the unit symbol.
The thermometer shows 4 °C
